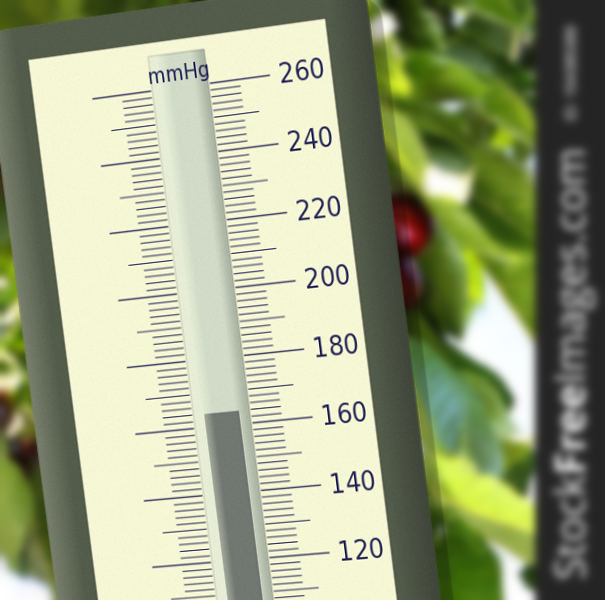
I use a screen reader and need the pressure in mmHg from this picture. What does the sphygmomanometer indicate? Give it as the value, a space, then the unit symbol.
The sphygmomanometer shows 164 mmHg
